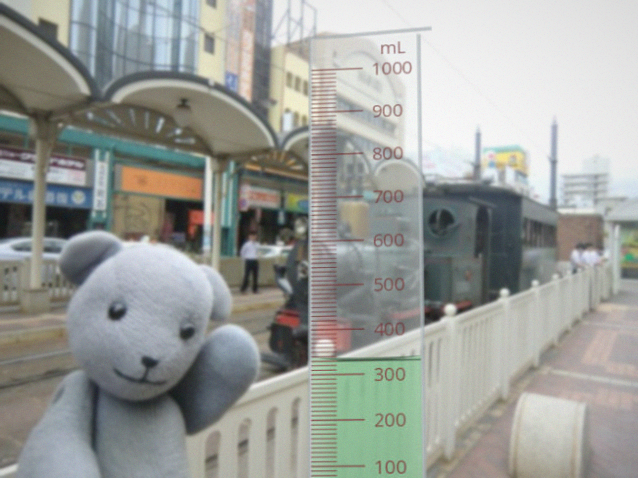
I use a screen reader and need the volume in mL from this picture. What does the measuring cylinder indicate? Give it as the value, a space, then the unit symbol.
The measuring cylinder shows 330 mL
